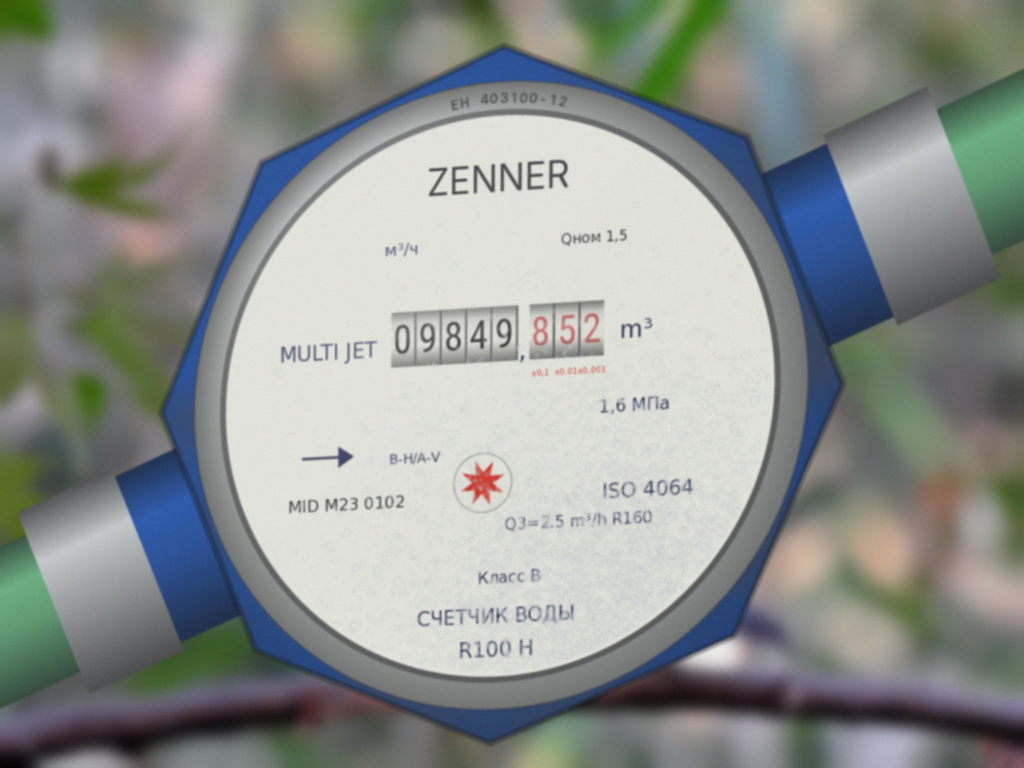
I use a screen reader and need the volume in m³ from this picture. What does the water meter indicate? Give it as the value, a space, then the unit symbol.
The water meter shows 9849.852 m³
